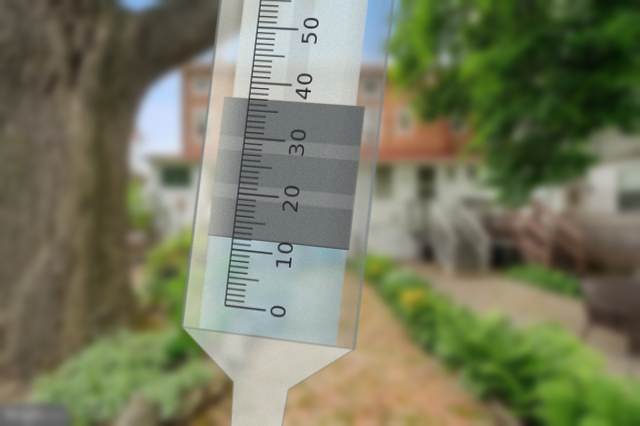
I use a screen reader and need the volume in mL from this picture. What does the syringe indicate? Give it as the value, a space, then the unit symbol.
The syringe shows 12 mL
